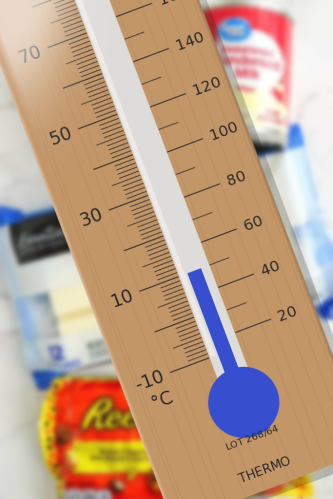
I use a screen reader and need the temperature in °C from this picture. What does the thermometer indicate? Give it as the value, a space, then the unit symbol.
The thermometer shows 10 °C
